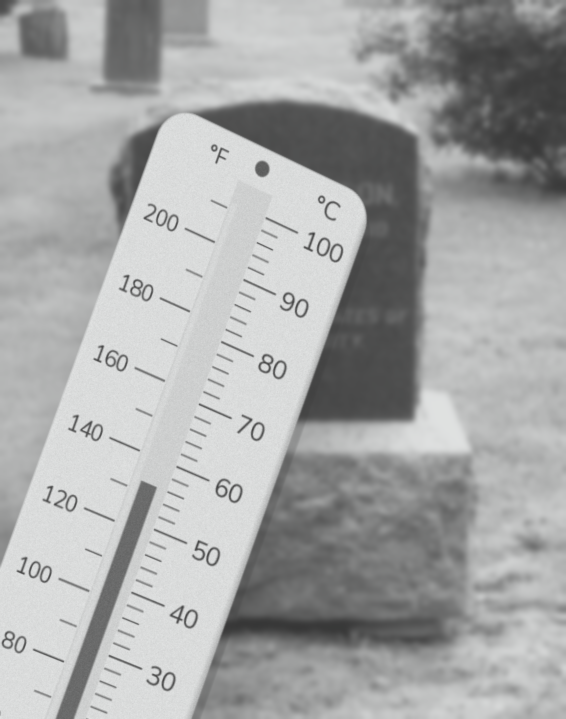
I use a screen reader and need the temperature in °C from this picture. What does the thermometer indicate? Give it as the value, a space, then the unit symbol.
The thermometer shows 56 °C
